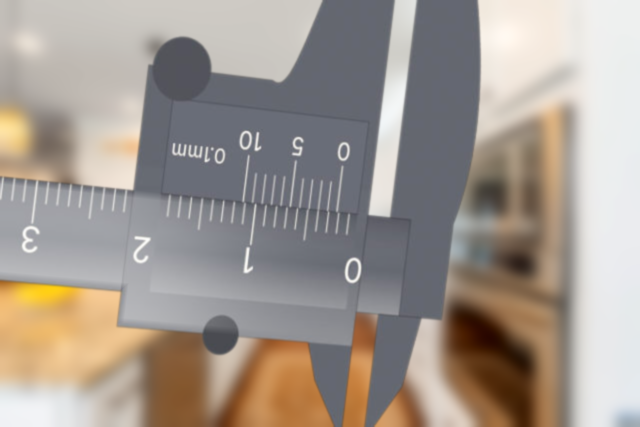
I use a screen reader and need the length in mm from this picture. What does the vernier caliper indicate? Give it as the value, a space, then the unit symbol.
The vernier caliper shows 2.2 mm
